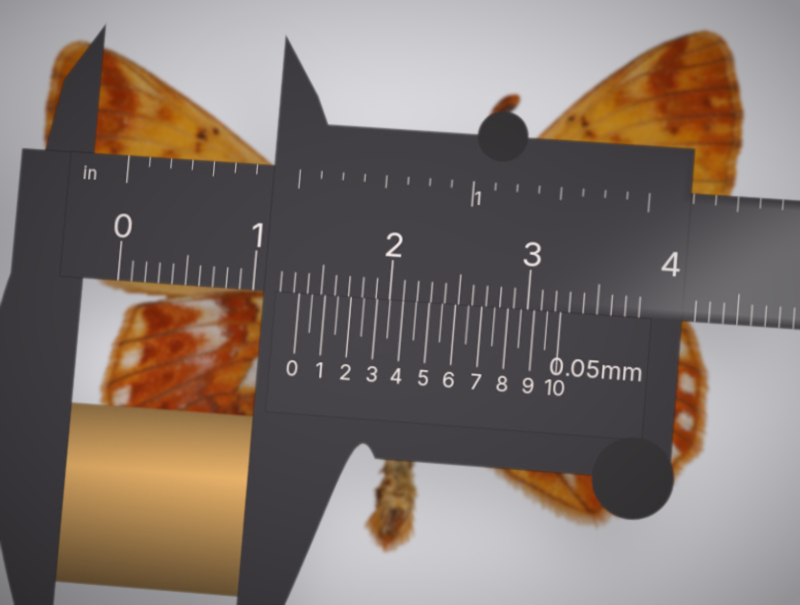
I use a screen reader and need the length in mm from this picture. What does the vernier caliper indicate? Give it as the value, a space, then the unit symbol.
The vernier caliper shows 13.4 mm
